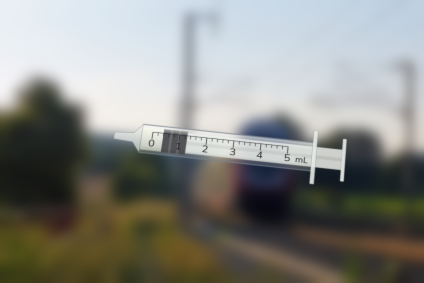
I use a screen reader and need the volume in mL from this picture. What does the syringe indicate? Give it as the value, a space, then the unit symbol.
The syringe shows 0.4 mL
